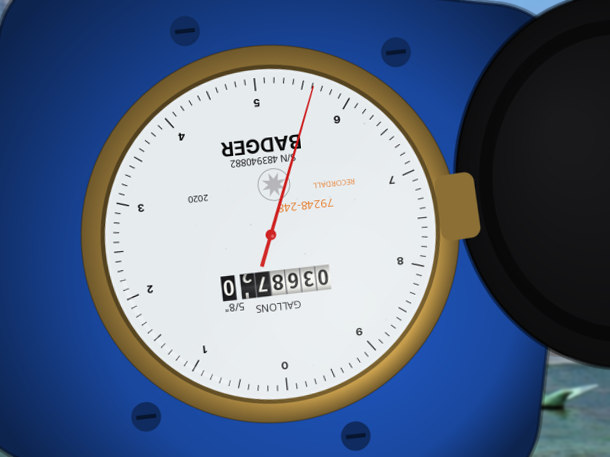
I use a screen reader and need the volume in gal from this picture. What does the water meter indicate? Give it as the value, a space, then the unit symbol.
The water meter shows 368715.6 gal
